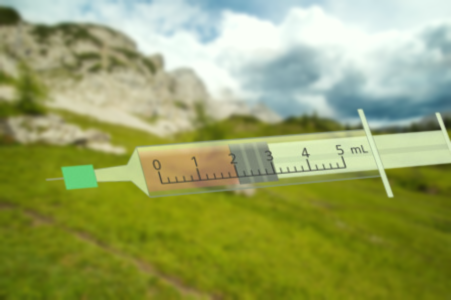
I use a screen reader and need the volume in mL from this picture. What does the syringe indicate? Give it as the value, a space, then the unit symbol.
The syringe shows 2 mL
